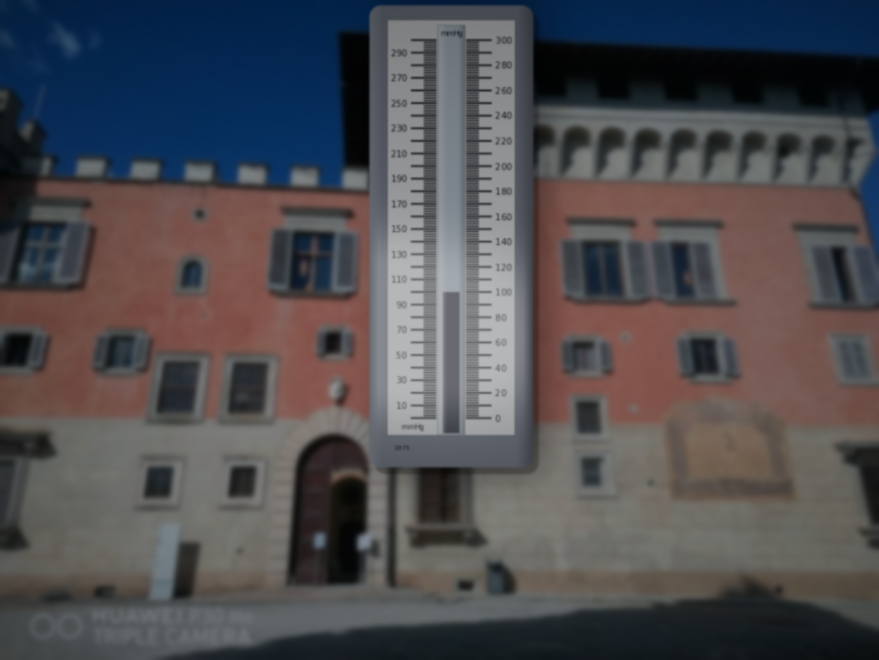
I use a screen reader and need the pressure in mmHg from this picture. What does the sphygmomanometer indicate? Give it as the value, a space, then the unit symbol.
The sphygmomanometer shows 100 mmHg
